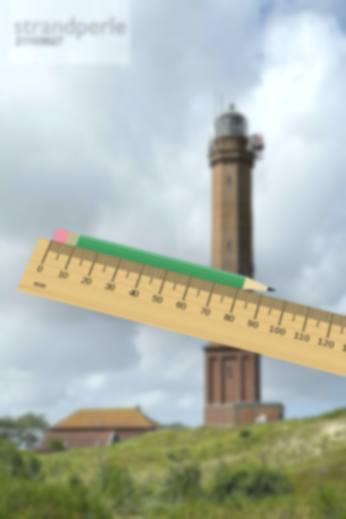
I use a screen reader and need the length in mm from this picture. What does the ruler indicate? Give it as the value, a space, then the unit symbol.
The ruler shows 95 mm
